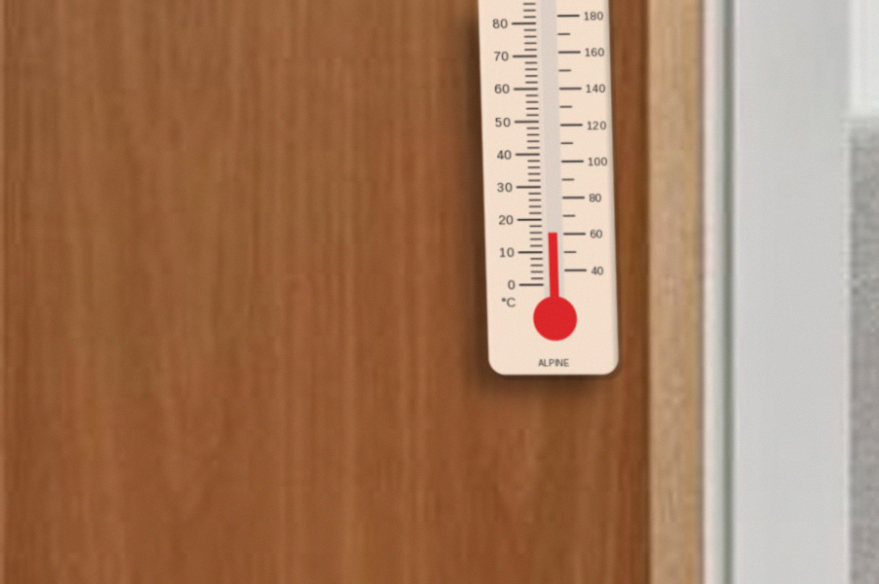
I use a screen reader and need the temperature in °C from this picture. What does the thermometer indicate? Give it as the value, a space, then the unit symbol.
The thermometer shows 16 °C
